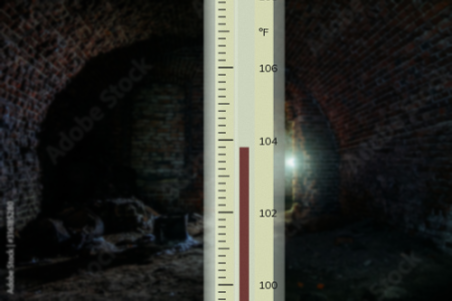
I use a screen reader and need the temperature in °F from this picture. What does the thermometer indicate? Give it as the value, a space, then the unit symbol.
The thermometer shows 103.8 °F
